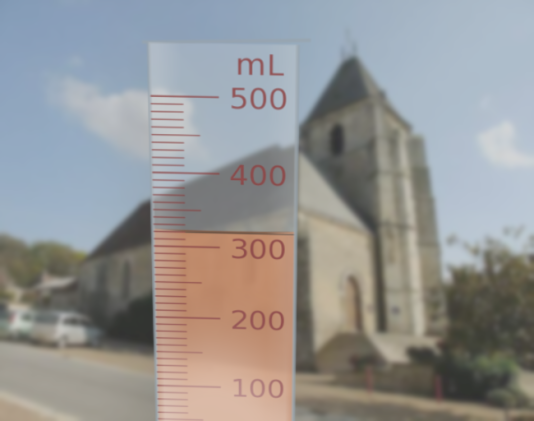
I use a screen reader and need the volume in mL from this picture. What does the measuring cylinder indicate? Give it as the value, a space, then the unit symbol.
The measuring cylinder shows 320 mL
